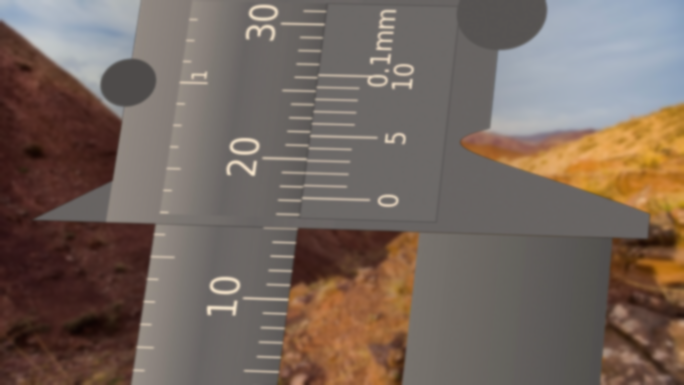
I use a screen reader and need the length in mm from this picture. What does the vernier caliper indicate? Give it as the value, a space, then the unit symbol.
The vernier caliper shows 17.2 mm
